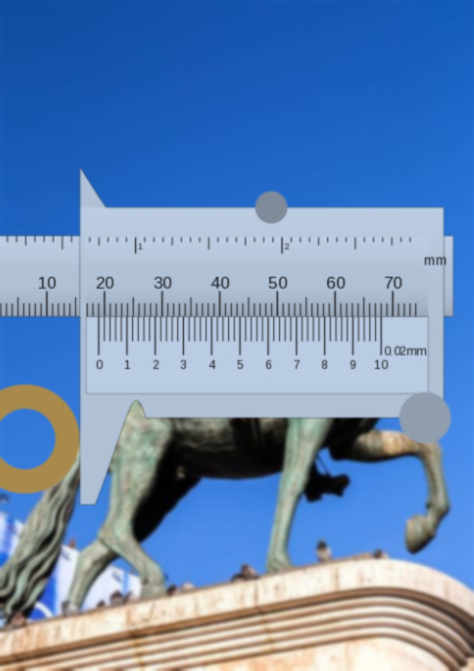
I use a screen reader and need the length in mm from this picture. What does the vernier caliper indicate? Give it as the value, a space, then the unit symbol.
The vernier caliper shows 19.0 mm
